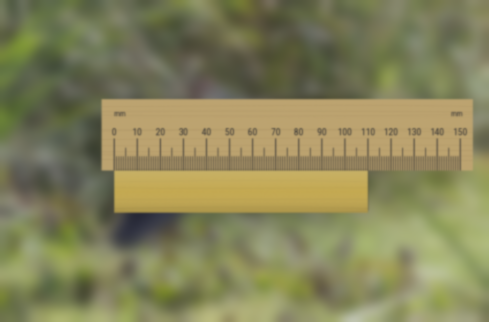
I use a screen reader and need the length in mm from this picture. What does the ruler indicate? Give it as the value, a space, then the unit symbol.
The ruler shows 110 mm
